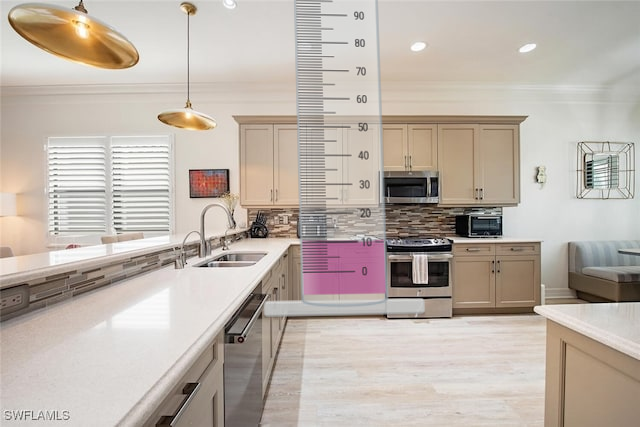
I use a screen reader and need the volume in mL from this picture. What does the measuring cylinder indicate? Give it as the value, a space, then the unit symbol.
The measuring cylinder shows 10 mL
